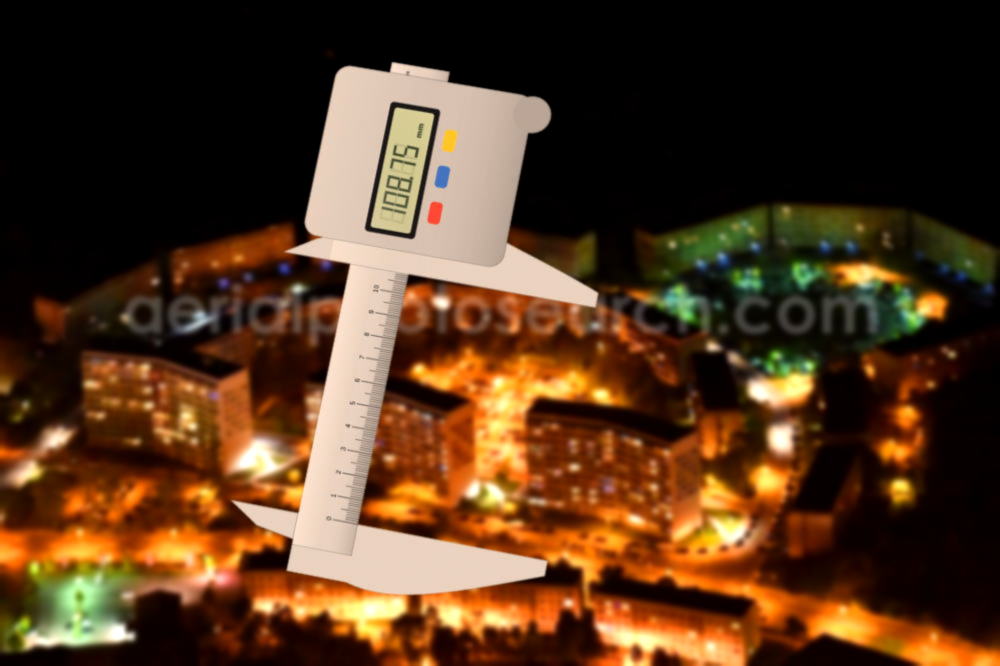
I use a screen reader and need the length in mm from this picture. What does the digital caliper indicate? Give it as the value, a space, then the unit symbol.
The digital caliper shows 108.75 mm
